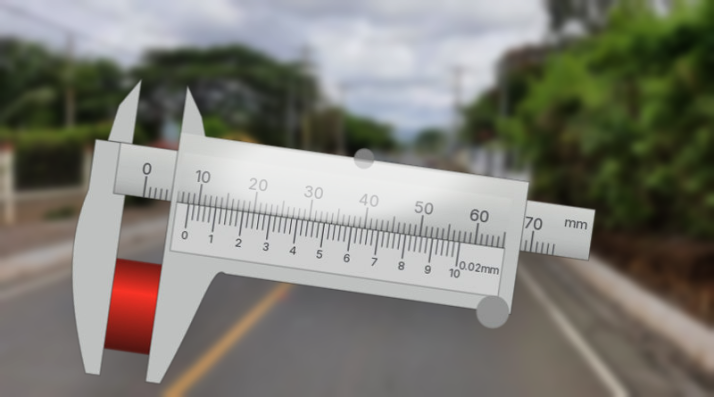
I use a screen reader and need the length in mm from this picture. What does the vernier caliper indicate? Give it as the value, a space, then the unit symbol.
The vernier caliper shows 8.2 mm
